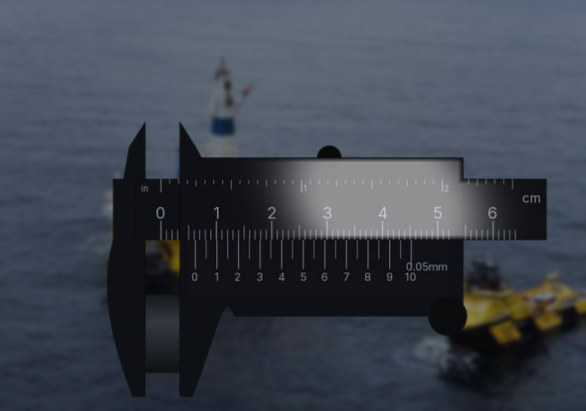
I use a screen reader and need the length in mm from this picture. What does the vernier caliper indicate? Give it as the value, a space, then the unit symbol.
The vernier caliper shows 6.2 mm
